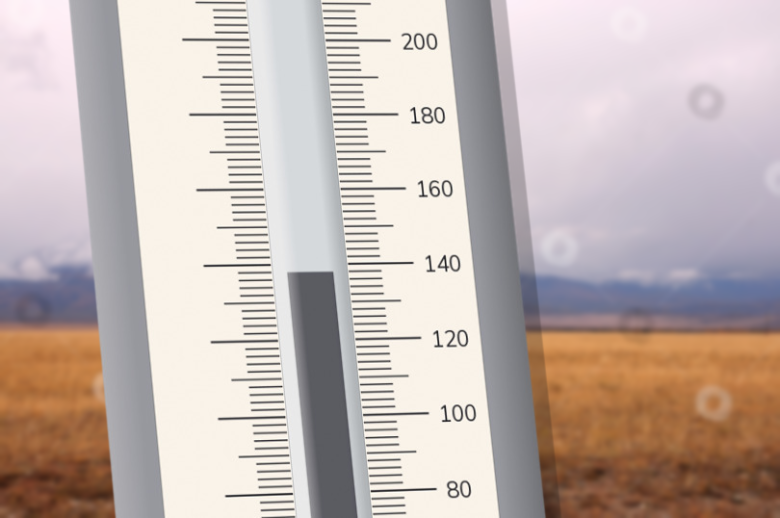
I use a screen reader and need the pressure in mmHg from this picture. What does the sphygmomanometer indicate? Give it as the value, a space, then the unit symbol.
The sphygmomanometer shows 138 mmHg
